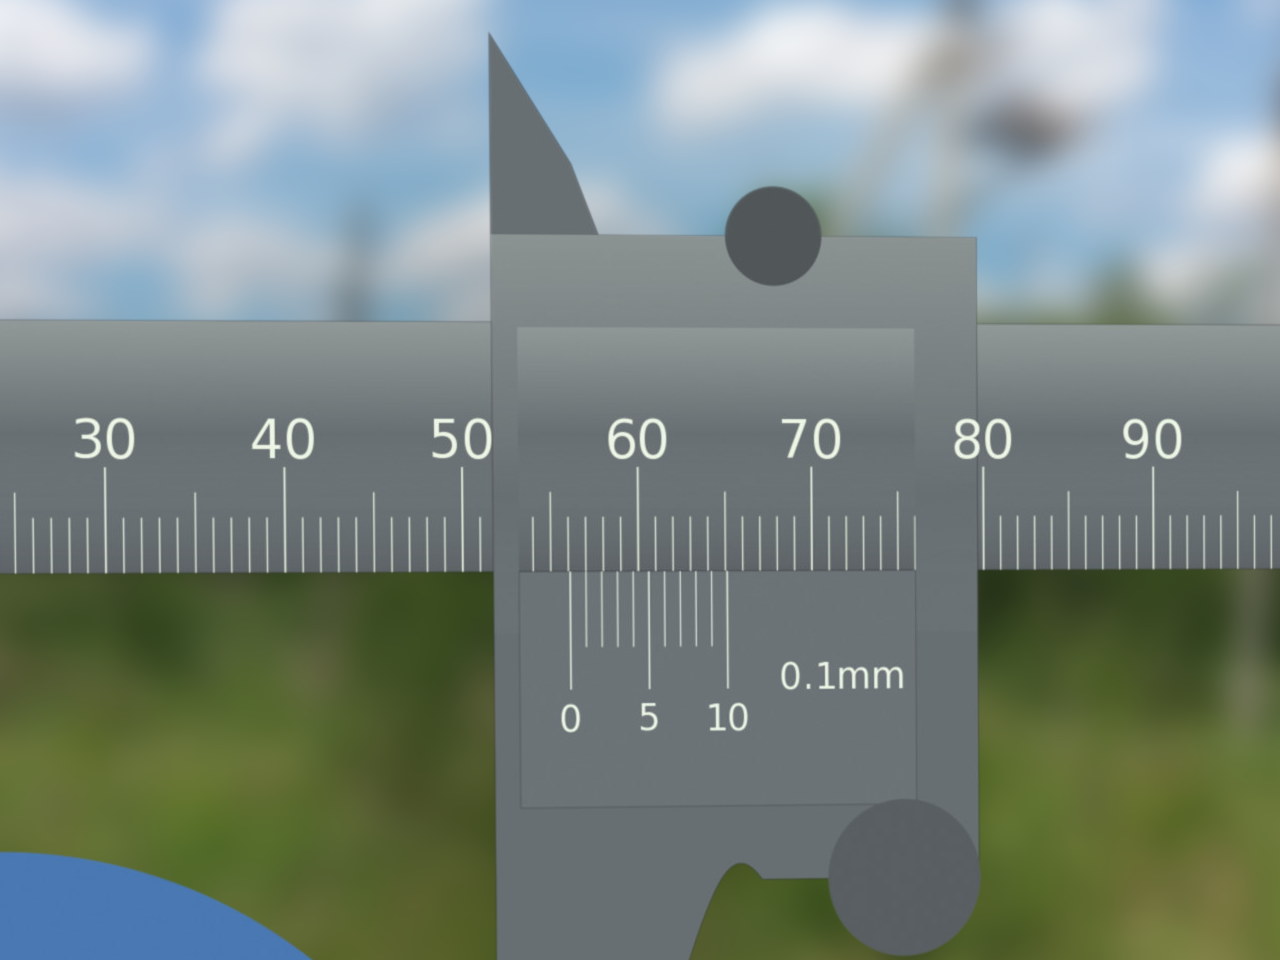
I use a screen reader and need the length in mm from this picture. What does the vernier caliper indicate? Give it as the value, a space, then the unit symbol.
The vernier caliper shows 56.1 mm
